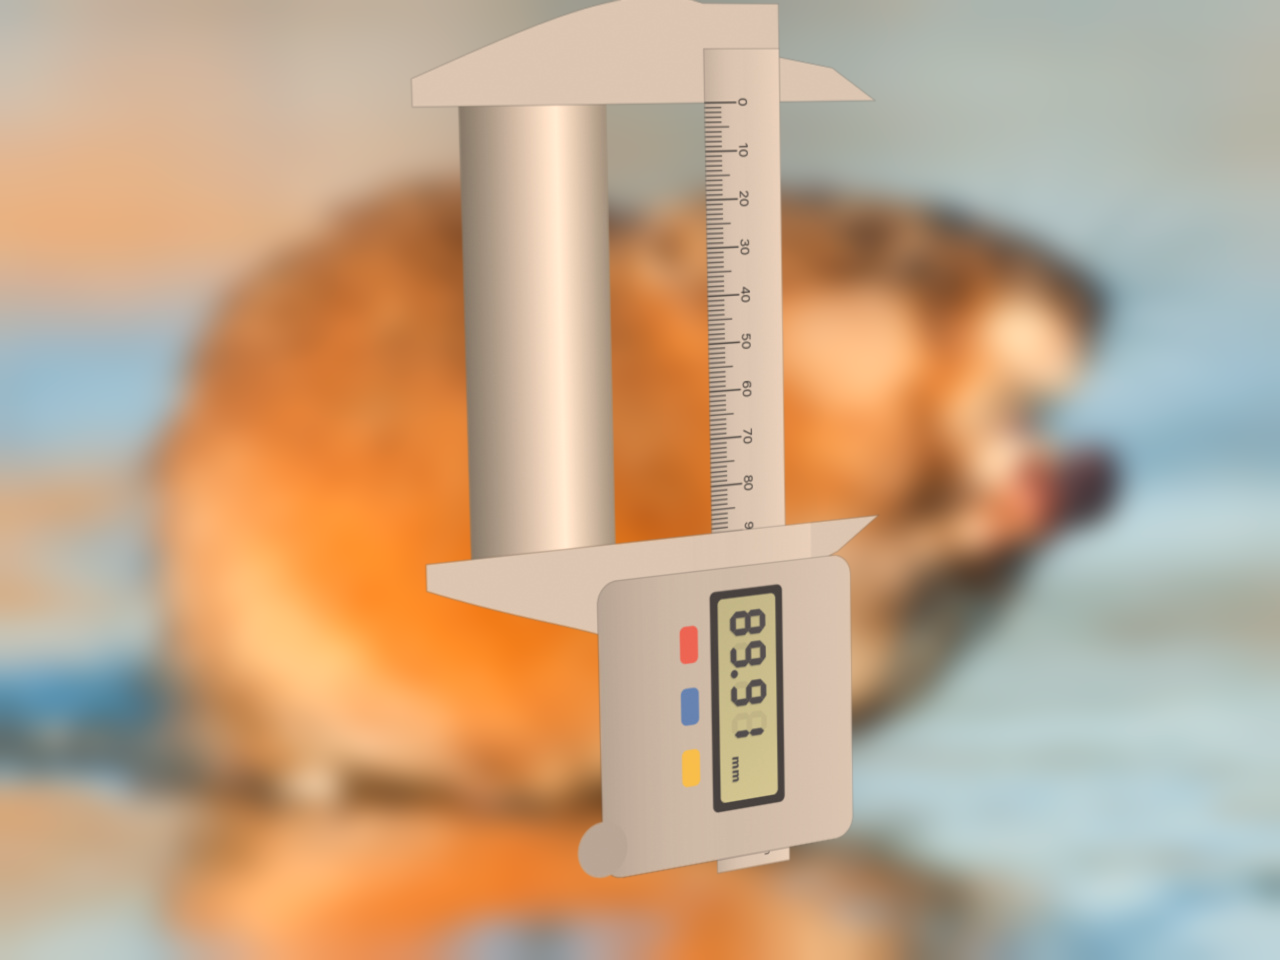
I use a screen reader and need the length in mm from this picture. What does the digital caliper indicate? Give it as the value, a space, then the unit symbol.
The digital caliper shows 89.91 mm
